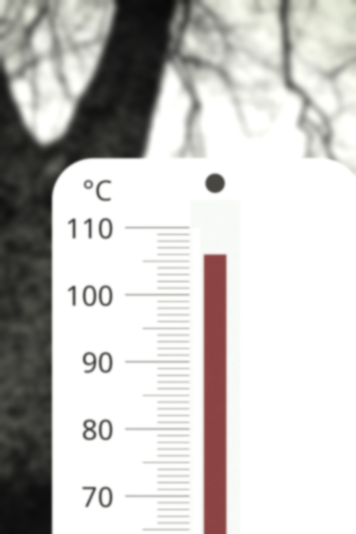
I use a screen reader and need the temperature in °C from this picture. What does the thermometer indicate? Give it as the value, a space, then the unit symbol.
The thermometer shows 106 °C
